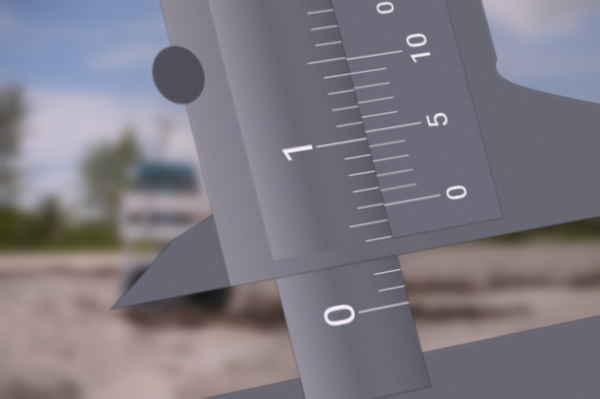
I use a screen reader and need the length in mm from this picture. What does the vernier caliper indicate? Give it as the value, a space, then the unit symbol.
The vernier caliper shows 5.9 mm
